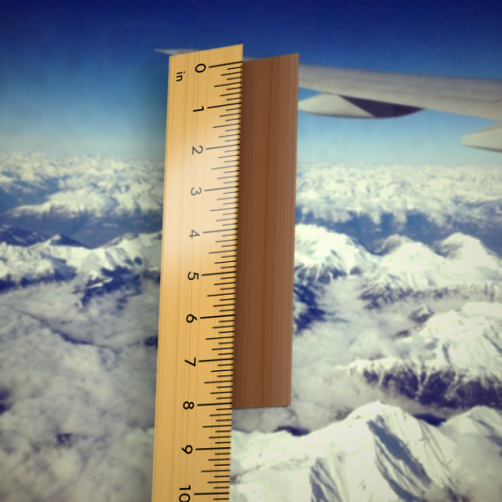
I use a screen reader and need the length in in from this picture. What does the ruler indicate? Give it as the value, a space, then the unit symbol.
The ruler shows 8.125 in
